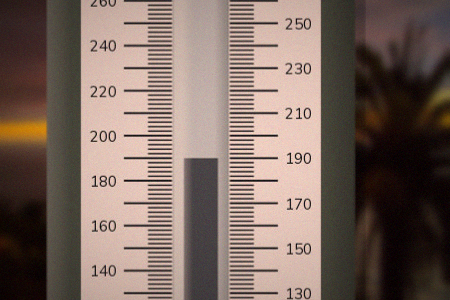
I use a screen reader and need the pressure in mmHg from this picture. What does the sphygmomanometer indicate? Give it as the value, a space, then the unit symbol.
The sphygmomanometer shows 190 mmHg
